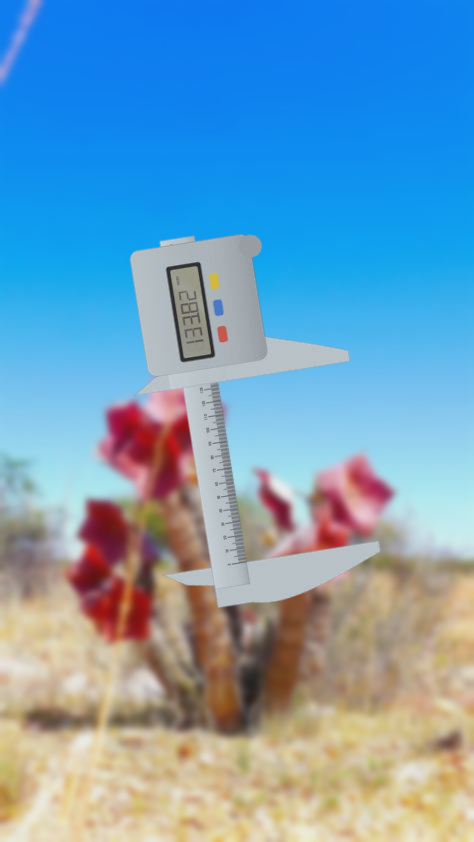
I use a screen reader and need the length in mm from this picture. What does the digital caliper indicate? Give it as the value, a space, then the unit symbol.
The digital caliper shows 133.82 mm
